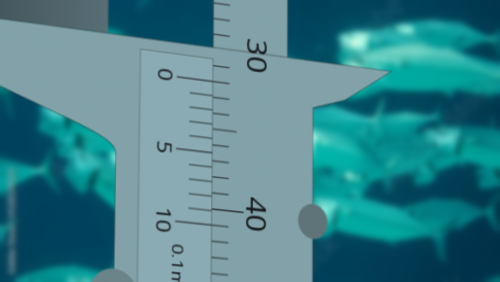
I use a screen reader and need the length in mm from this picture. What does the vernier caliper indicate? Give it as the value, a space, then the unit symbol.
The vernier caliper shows 32.0 mm
